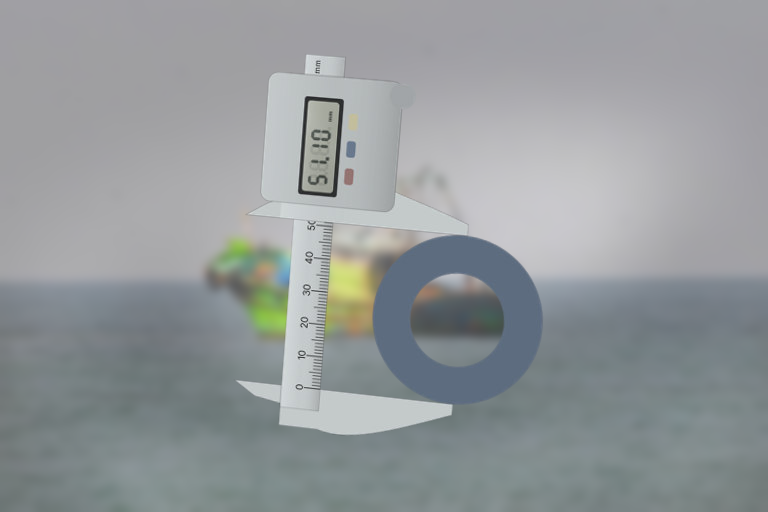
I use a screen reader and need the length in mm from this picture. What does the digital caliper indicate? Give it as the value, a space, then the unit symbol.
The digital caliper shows 51.10 mm
